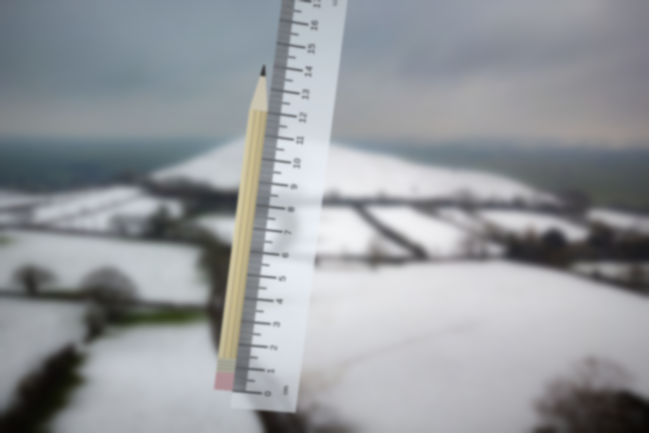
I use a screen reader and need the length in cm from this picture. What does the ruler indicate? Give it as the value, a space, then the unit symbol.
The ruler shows 14 cm
